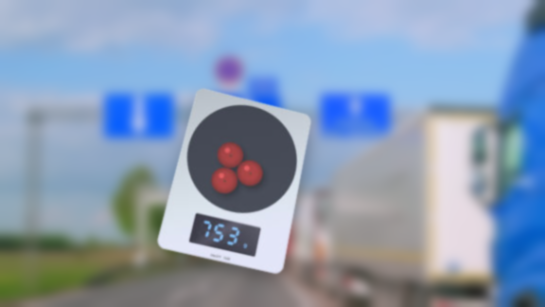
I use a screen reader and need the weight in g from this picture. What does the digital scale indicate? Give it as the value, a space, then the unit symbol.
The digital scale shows 753 g
